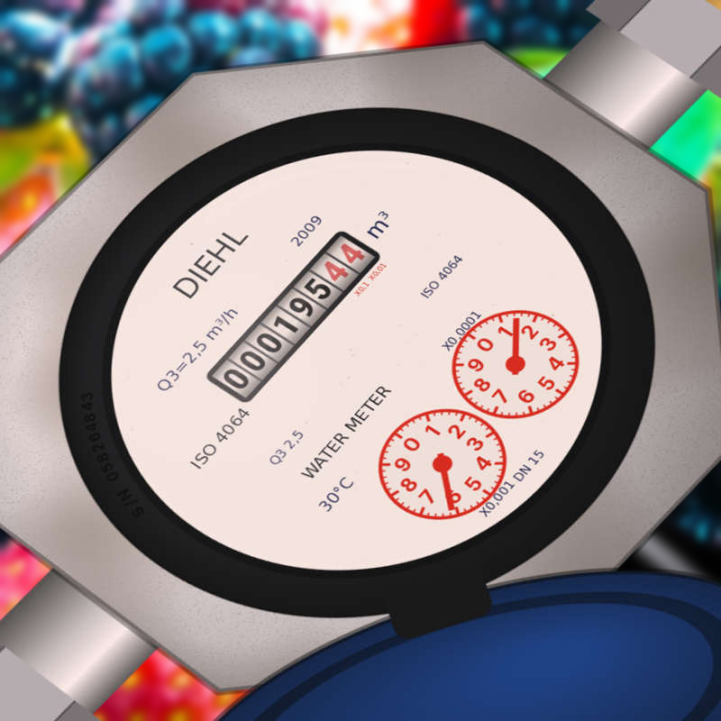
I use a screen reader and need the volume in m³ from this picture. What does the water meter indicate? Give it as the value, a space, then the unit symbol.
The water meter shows 195.4461 m³
